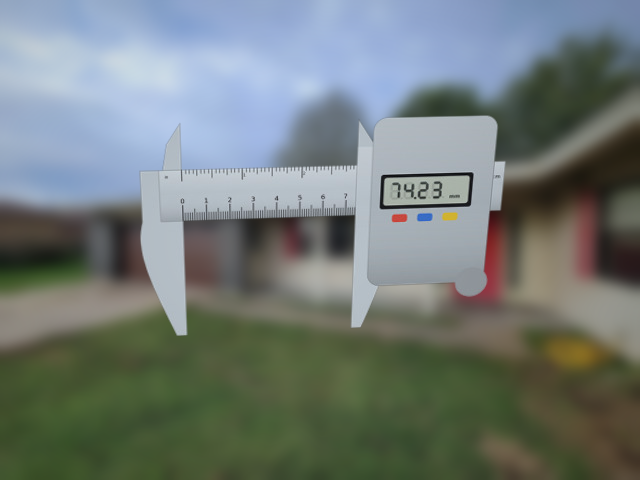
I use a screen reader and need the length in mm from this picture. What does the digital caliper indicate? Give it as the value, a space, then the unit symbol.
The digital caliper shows 74.23 mm
